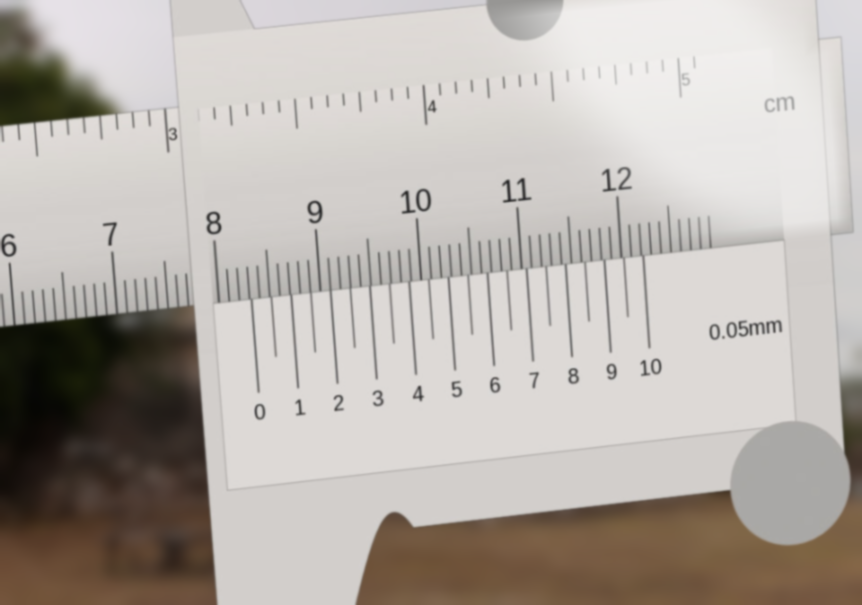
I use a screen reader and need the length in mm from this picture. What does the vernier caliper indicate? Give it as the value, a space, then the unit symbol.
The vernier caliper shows 83.2 mm
